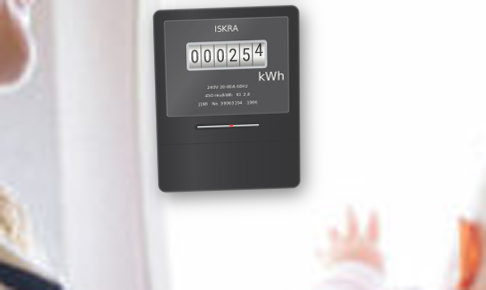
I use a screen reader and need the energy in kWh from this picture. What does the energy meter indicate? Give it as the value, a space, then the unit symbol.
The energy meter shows 254 kWh
